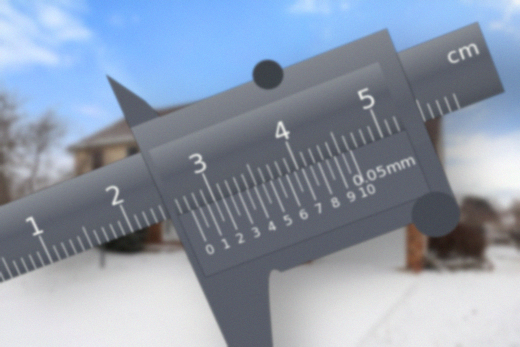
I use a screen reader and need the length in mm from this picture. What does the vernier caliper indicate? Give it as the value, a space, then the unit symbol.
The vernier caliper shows 27.2 mm
